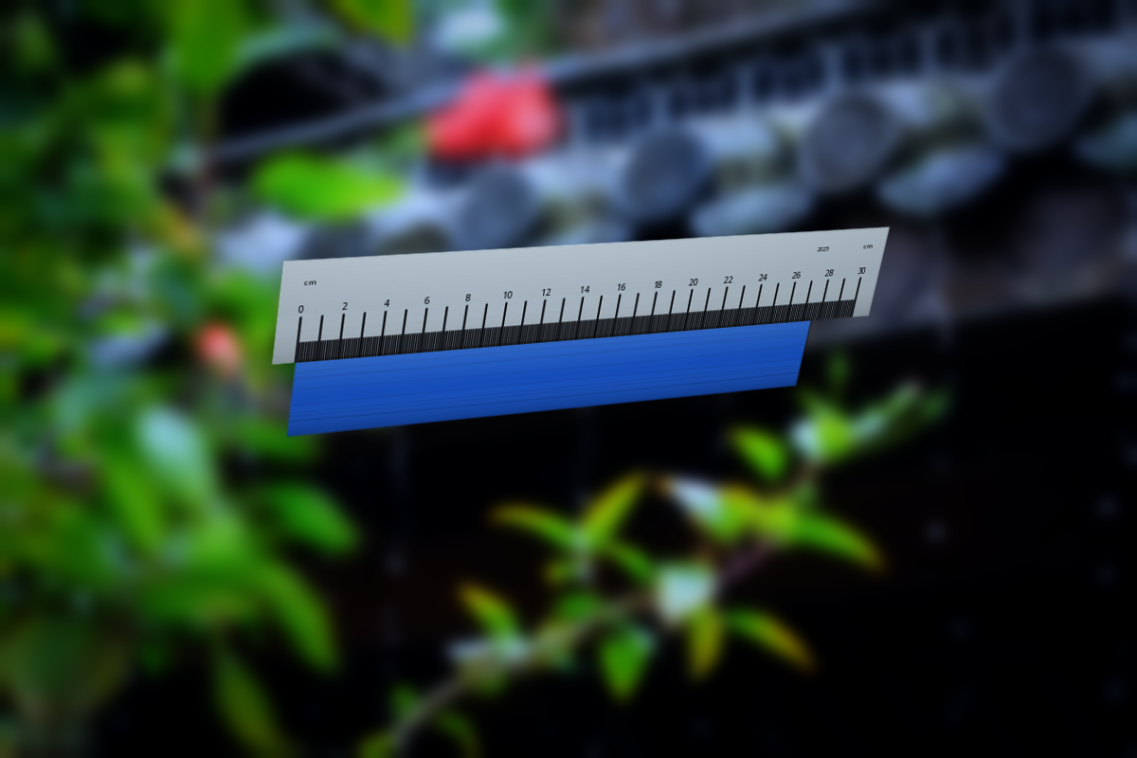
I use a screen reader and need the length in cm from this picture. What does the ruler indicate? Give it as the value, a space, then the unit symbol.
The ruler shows 27.5 cm
